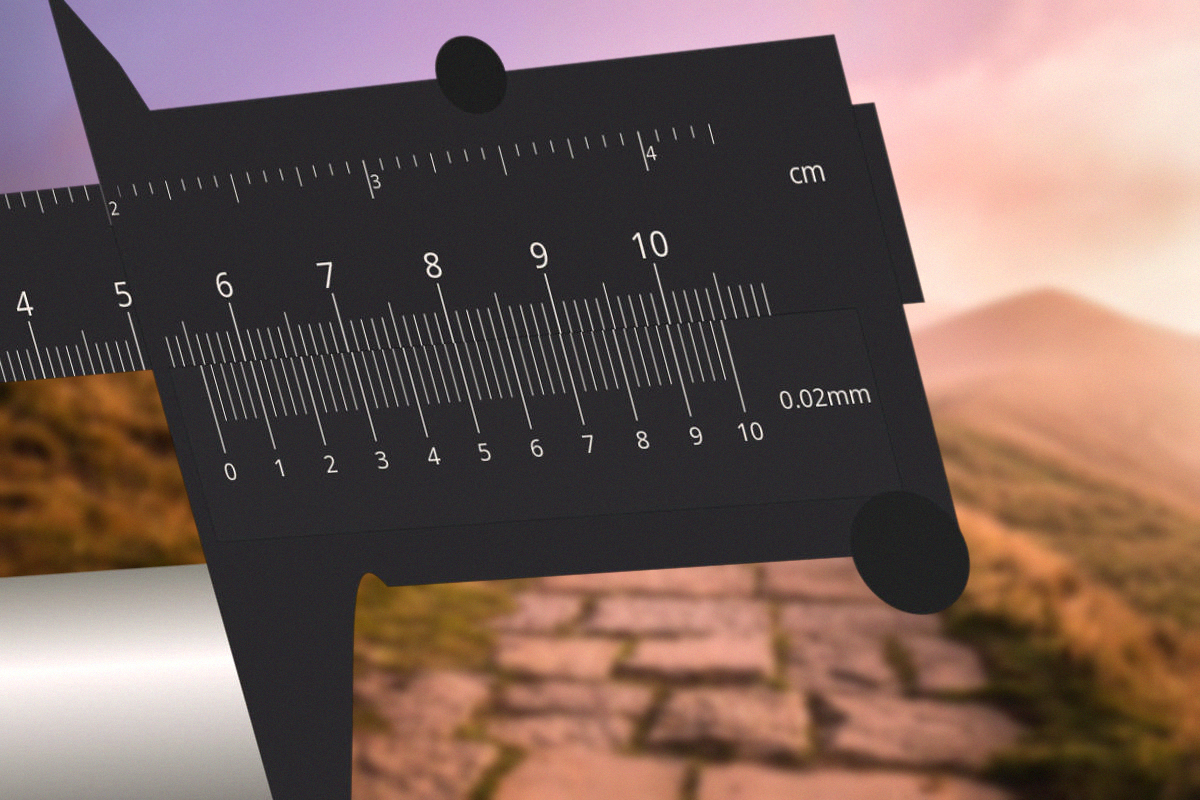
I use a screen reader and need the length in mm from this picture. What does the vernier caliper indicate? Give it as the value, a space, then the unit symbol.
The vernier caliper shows 55.6 mm
